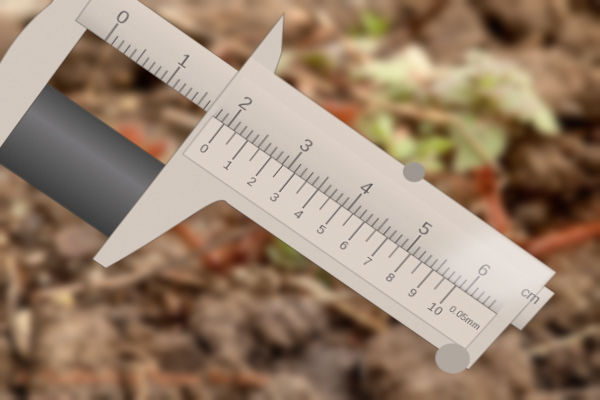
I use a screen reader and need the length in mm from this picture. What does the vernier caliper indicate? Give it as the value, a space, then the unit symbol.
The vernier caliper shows 19.4 mm
